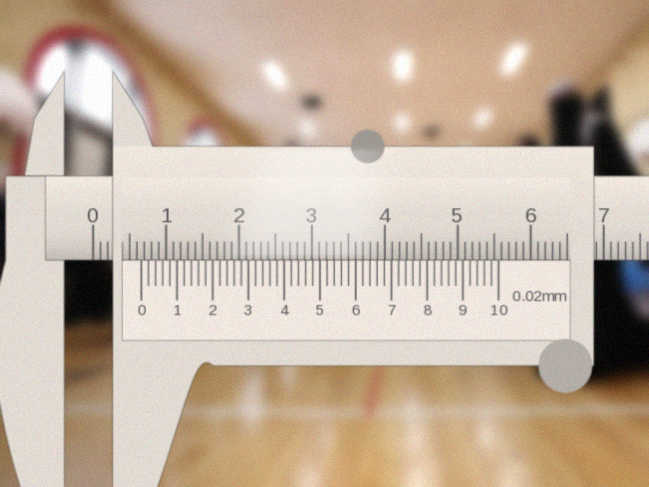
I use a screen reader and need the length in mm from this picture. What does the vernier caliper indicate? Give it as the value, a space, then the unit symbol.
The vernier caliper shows 6.6 mm
